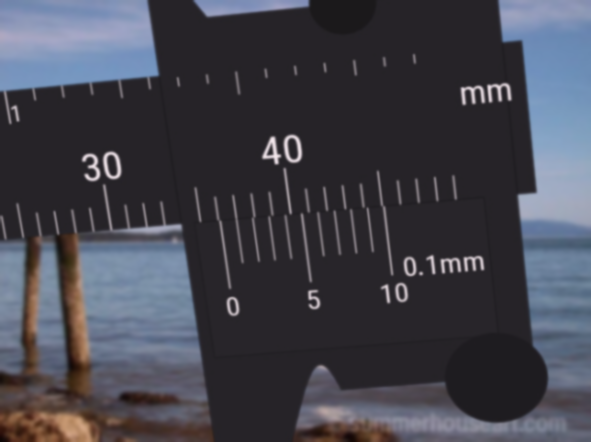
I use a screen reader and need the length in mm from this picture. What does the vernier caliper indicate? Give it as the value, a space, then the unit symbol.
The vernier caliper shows 36.1 mm
